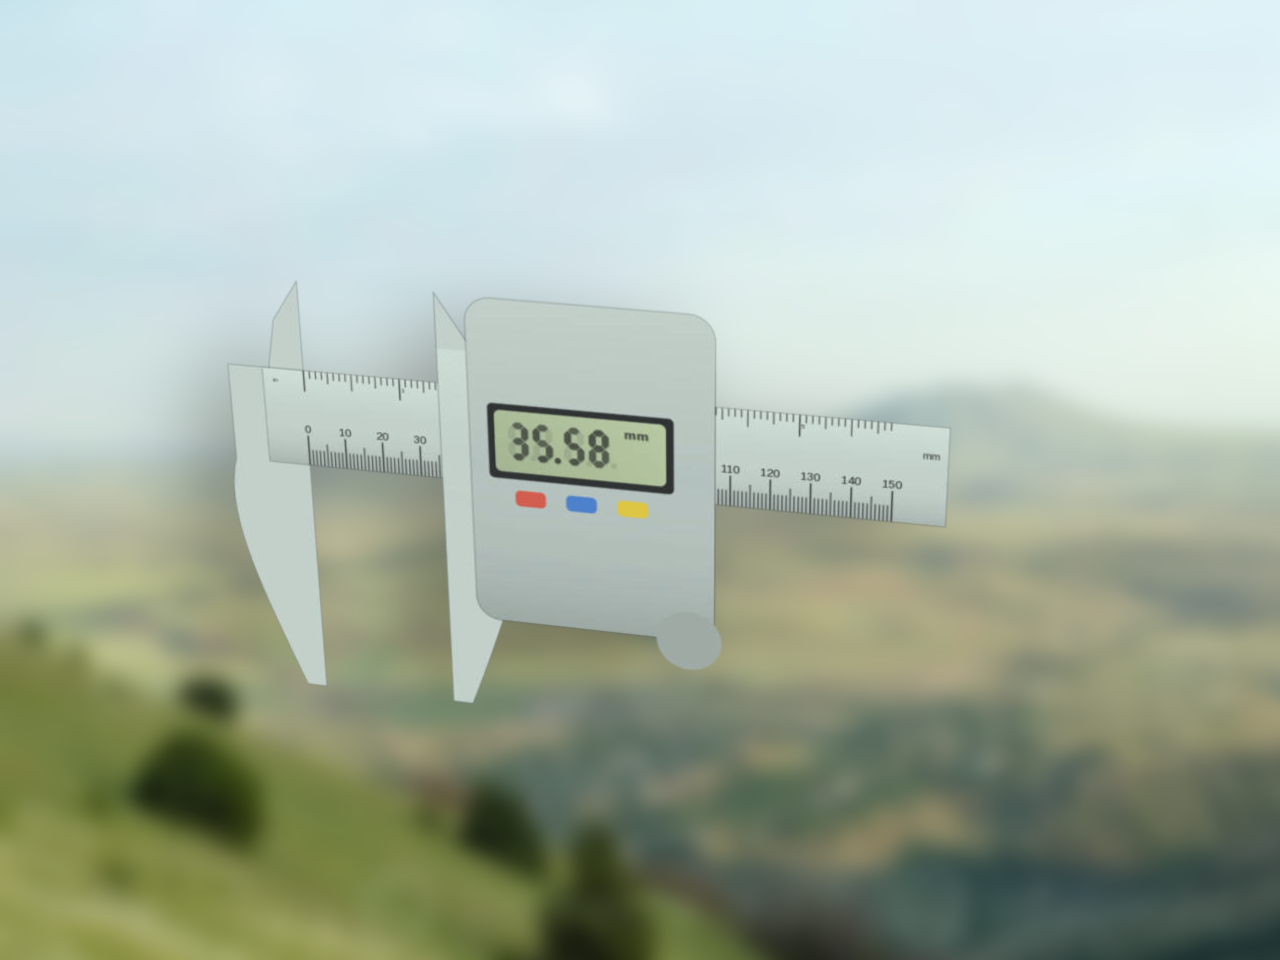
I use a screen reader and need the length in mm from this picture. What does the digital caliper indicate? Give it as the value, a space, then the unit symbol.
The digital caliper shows 35.58 mm
